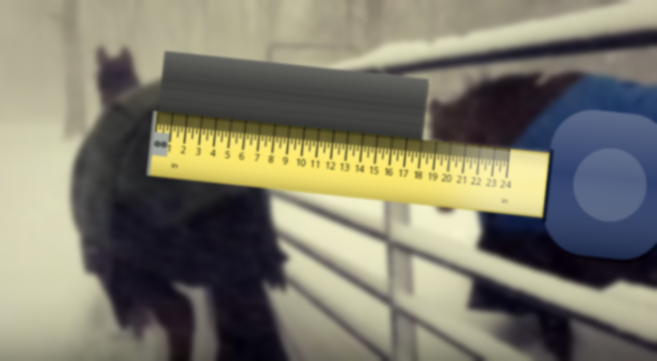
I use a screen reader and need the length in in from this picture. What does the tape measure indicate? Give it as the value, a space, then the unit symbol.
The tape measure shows 18 in
